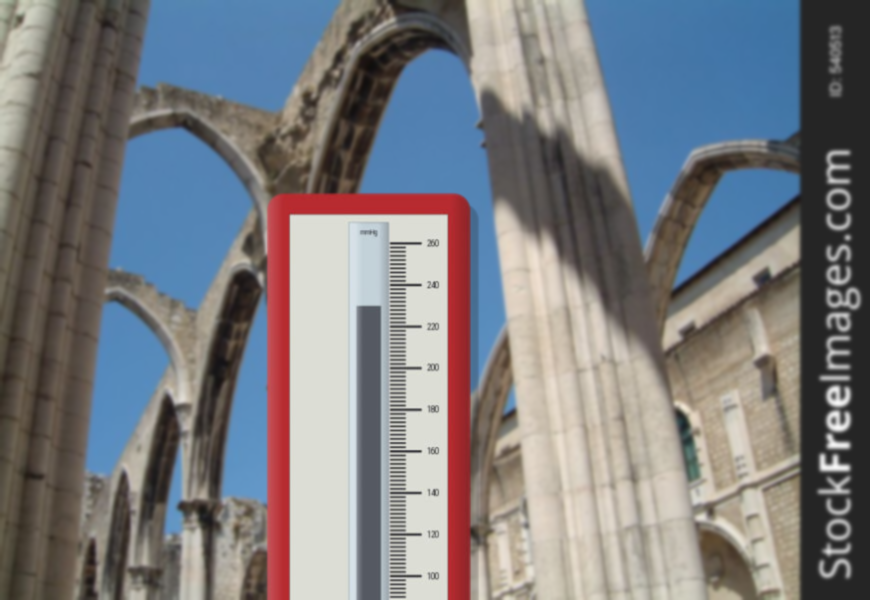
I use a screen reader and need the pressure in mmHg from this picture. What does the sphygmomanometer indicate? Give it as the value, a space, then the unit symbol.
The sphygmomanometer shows 230 mmHg
